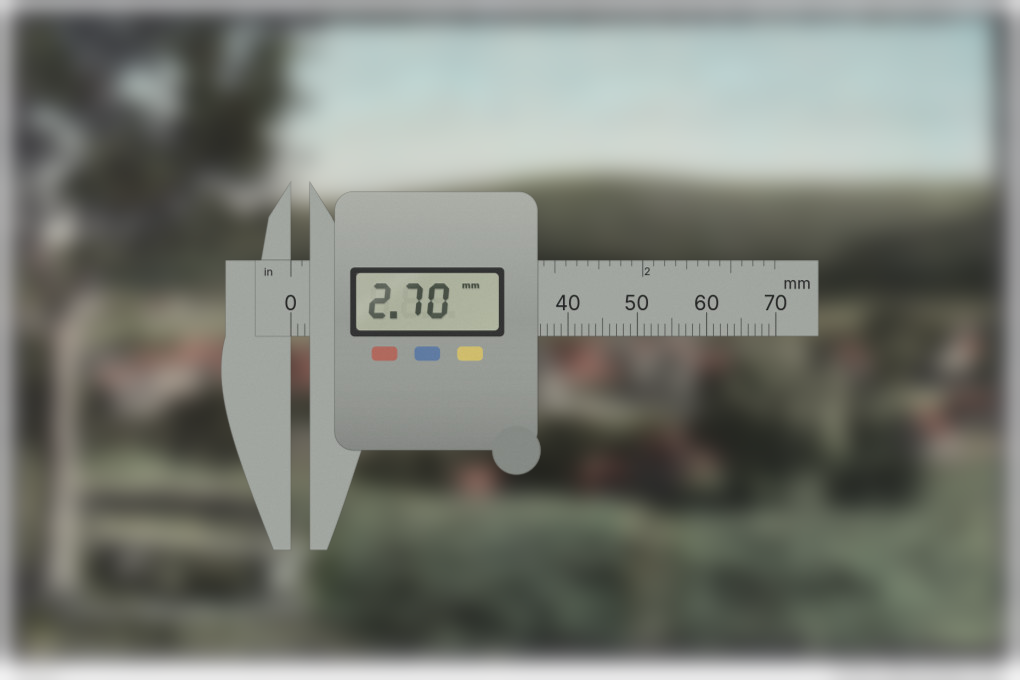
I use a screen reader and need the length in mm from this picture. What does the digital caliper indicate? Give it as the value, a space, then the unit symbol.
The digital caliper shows 2.70 mm
